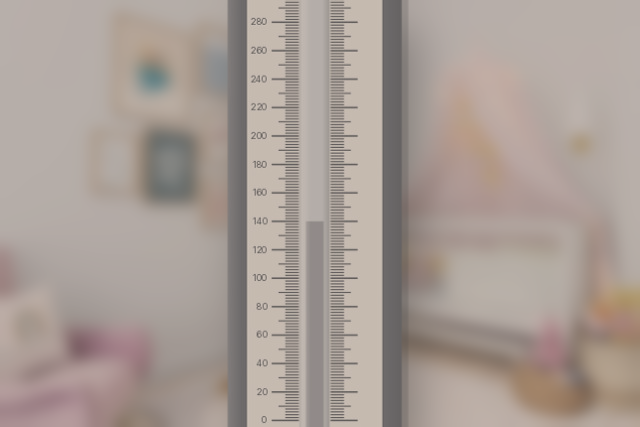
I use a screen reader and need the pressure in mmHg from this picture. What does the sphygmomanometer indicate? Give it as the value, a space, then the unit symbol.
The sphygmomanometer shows 140 mmHg
